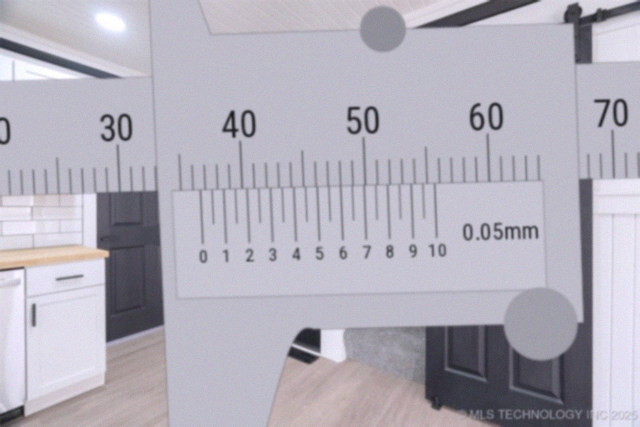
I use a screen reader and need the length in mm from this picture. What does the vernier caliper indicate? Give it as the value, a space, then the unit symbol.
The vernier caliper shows 36.6 mm
